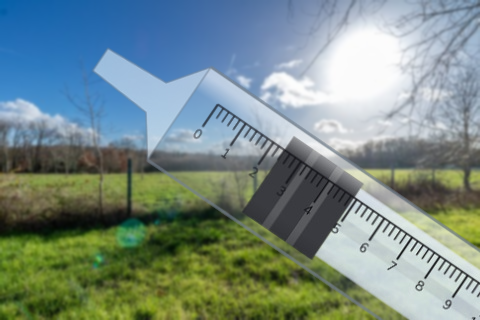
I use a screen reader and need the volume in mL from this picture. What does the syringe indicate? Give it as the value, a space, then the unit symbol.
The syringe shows 2.4 mL
